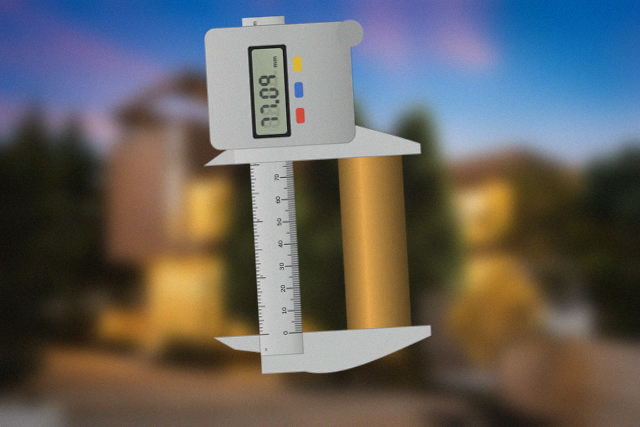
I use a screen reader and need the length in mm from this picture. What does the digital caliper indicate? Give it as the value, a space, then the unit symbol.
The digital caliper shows 77.09 mm
